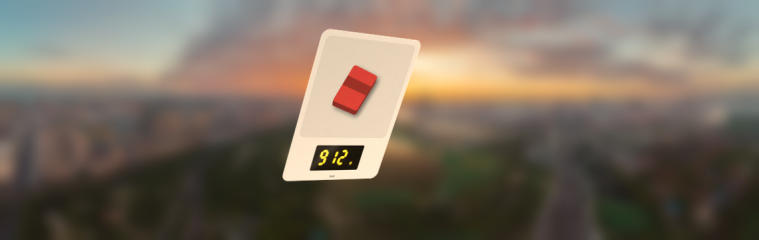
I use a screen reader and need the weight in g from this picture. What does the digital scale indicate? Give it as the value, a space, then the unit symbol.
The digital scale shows 912 g
